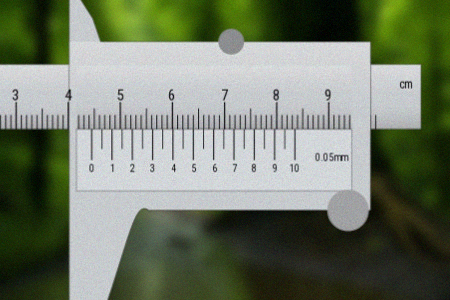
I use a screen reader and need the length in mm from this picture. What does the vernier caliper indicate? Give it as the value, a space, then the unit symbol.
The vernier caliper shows 44.5 mm
